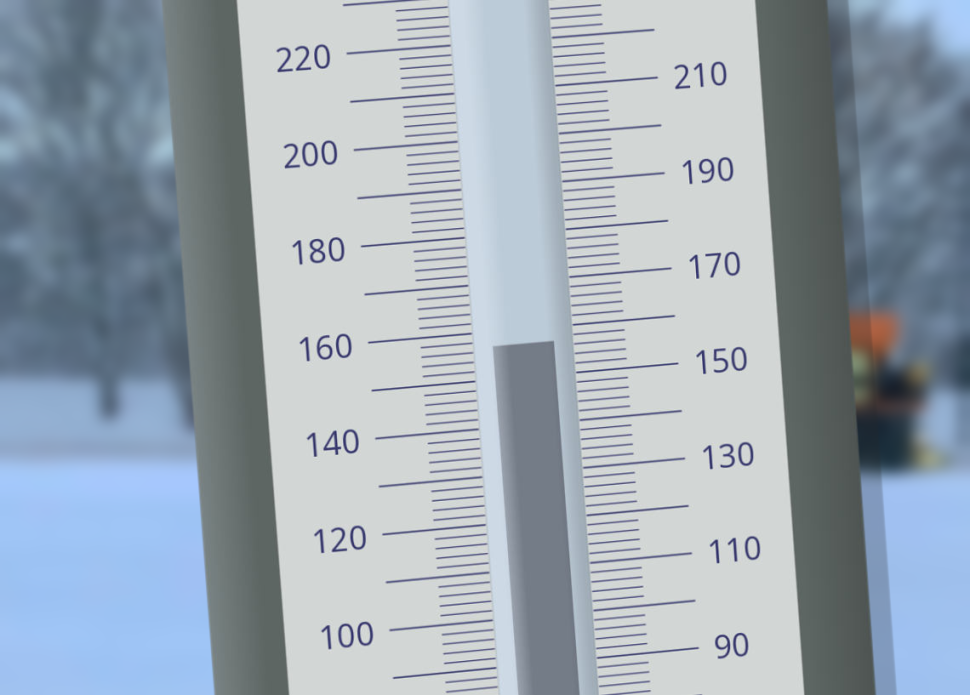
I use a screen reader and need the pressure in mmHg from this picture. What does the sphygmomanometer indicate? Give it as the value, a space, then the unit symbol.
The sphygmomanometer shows 157 mmHg
